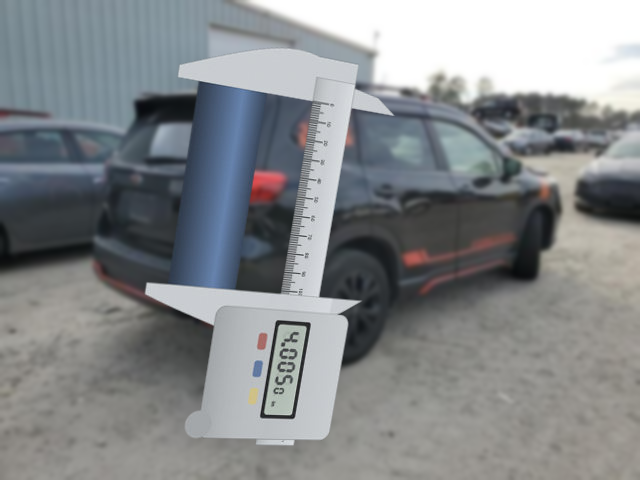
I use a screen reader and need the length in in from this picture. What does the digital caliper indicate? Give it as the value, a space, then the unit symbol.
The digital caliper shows 4.0050 in
